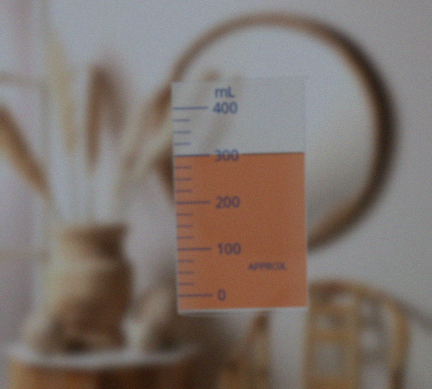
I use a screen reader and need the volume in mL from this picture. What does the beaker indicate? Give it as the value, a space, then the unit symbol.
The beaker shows 300 mL
